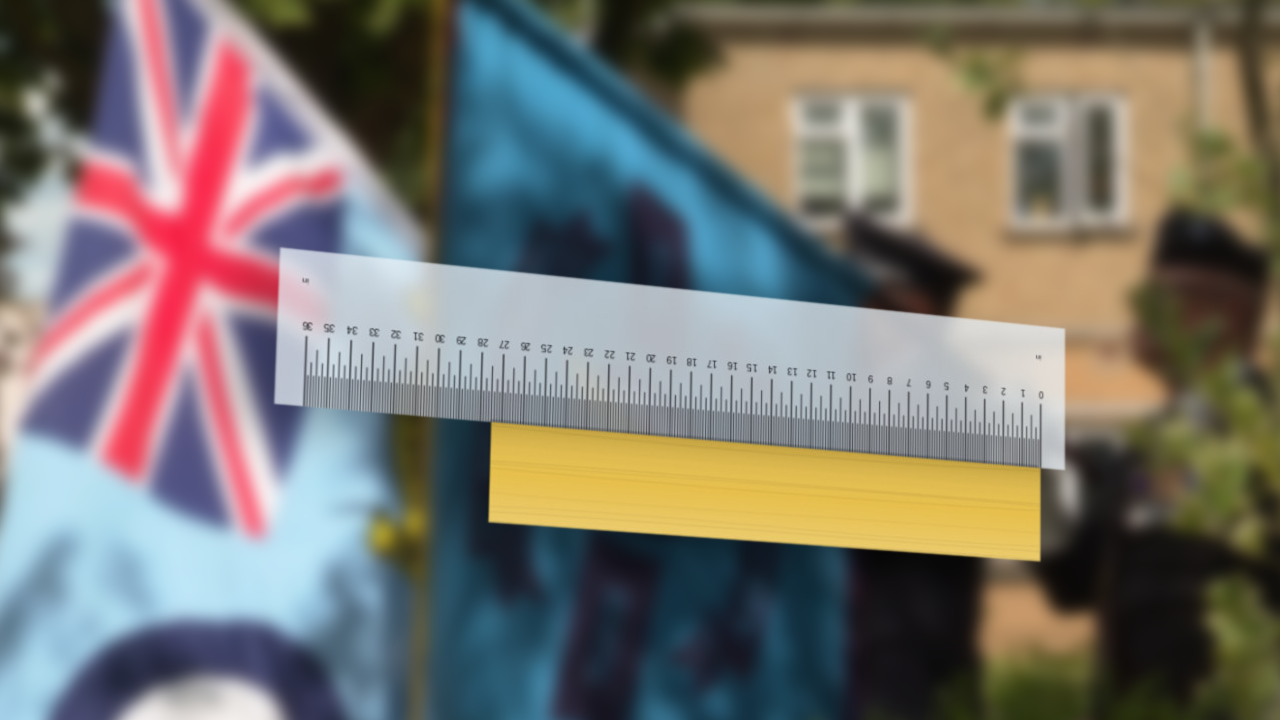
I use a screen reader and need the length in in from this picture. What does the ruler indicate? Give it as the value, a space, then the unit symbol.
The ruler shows 27.5 in
